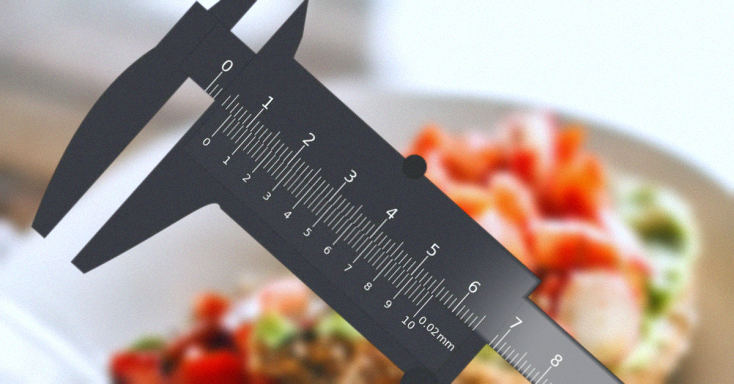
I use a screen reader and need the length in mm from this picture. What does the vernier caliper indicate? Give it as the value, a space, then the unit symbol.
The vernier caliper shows 6.4 mm
